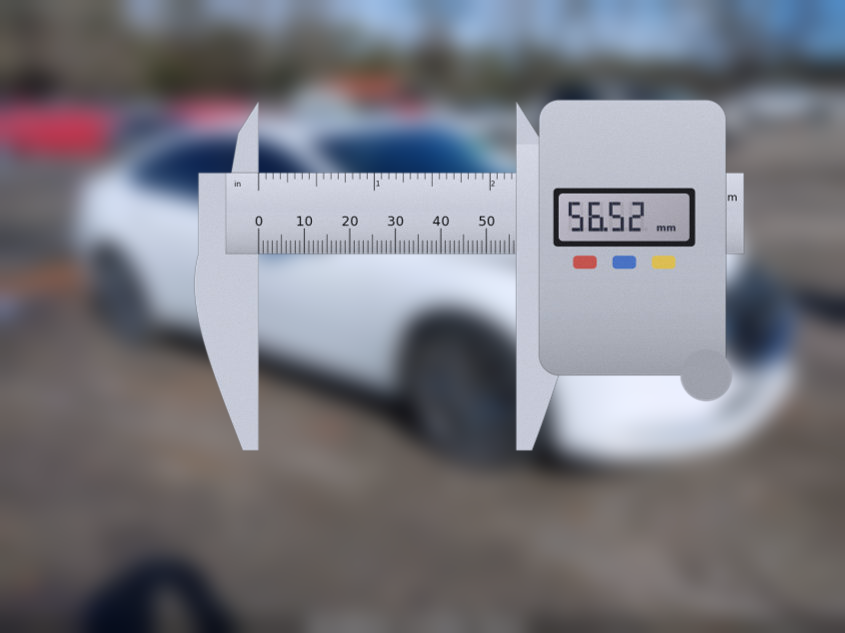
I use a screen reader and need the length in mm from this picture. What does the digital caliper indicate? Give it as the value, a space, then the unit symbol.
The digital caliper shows 56.52 mm
